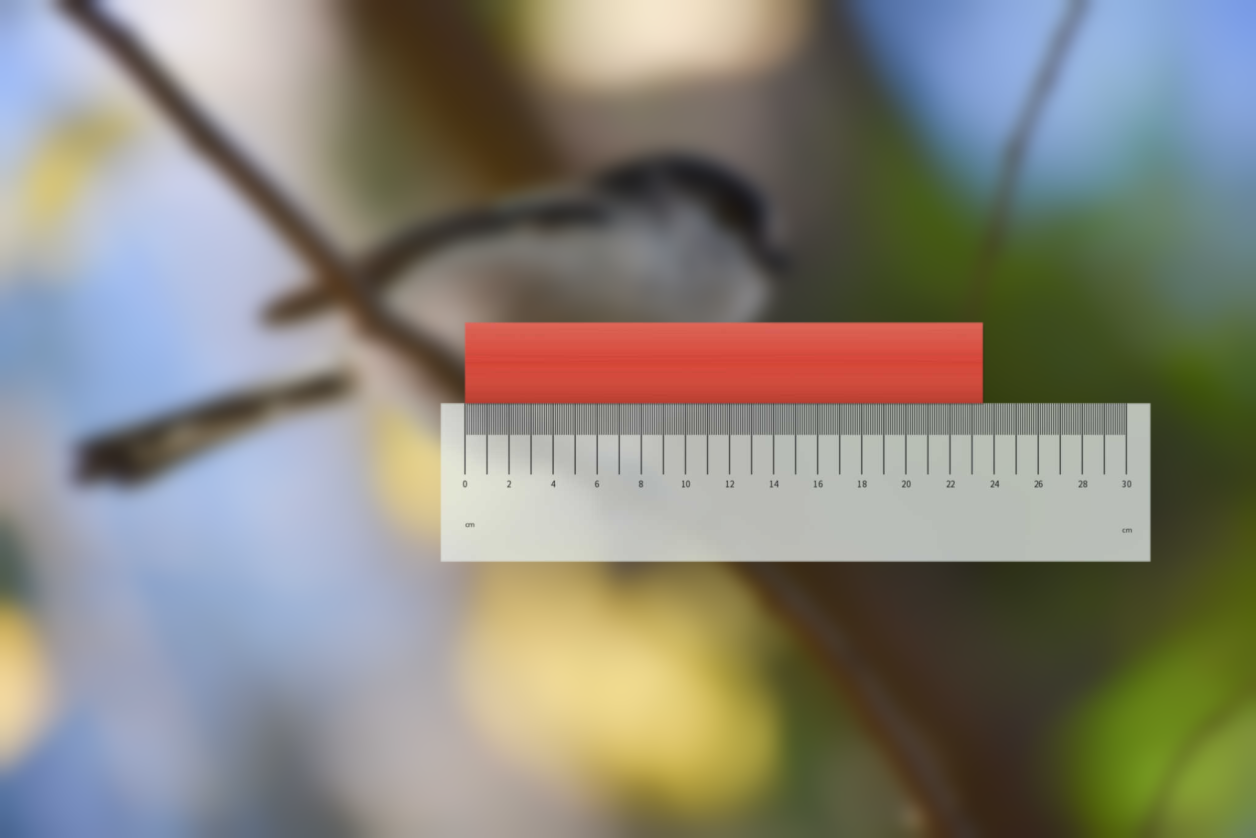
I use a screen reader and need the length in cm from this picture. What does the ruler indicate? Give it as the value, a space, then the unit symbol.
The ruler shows 23.5 cm
